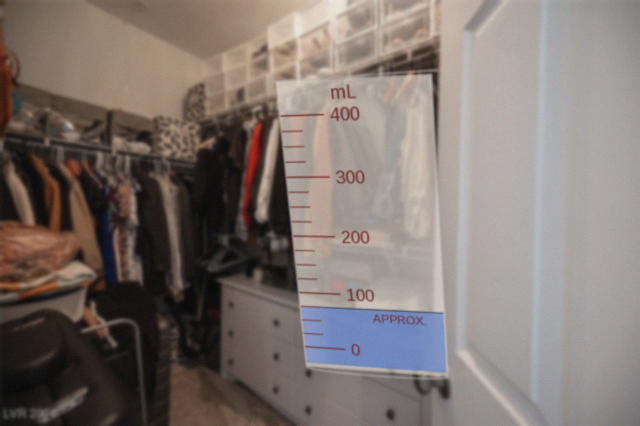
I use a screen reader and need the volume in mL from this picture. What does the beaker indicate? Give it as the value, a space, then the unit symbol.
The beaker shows 75 mL
